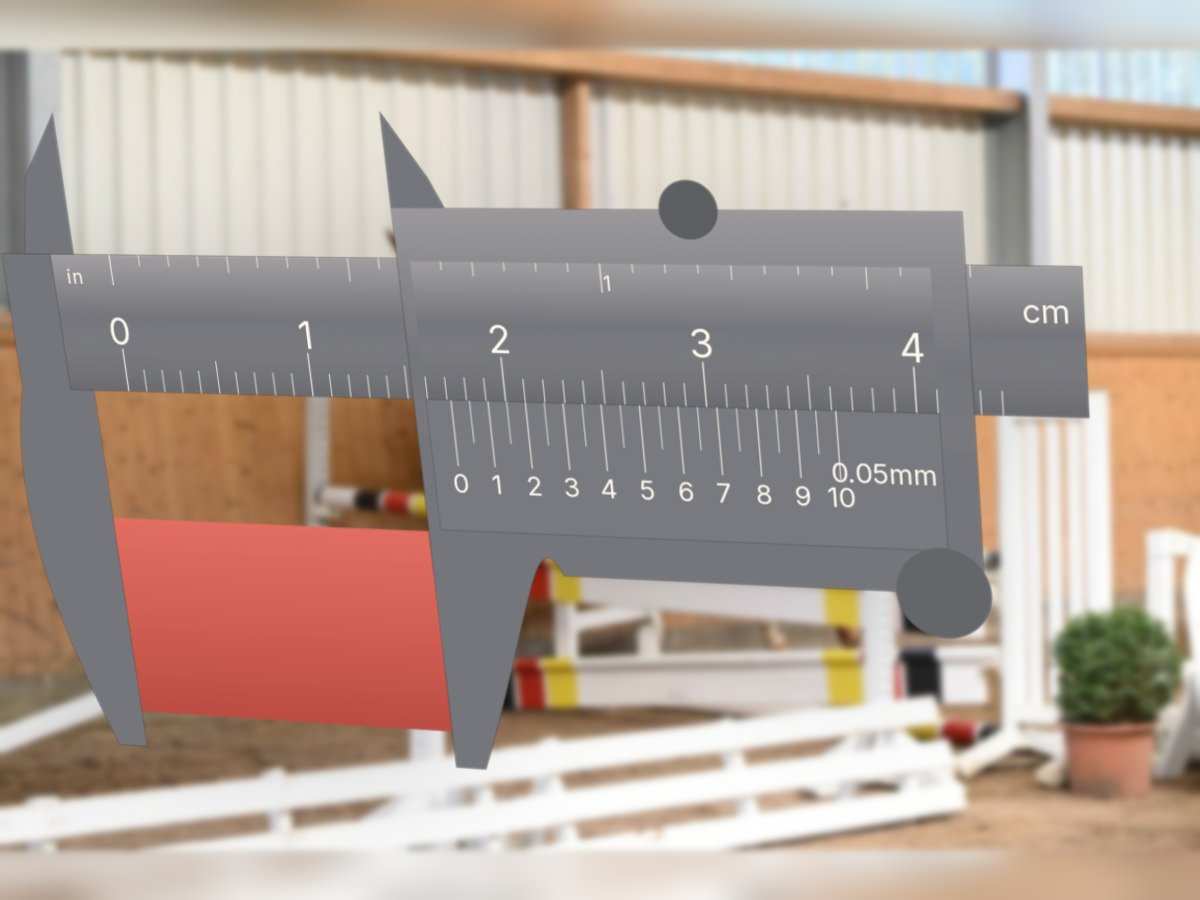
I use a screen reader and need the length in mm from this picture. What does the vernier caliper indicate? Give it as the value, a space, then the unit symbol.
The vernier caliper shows 17.2 mm
